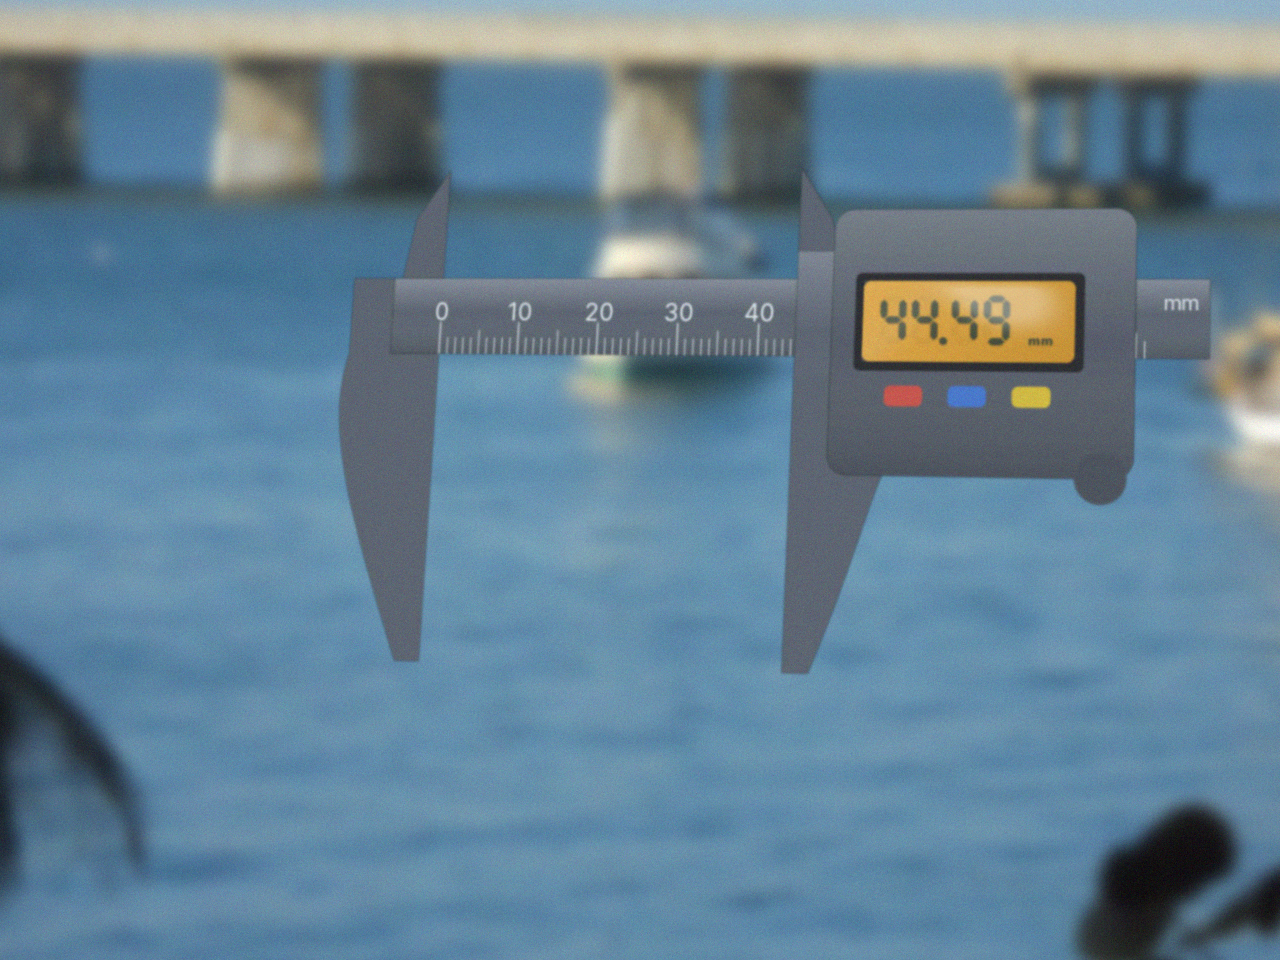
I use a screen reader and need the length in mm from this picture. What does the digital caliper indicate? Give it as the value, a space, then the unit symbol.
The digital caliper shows 44.49 mm
